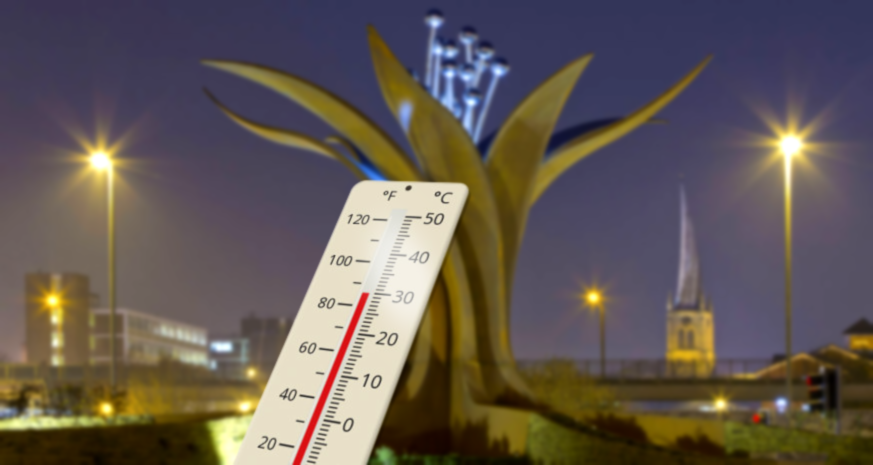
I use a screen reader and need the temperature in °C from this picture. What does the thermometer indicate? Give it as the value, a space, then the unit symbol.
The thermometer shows 30 °C
